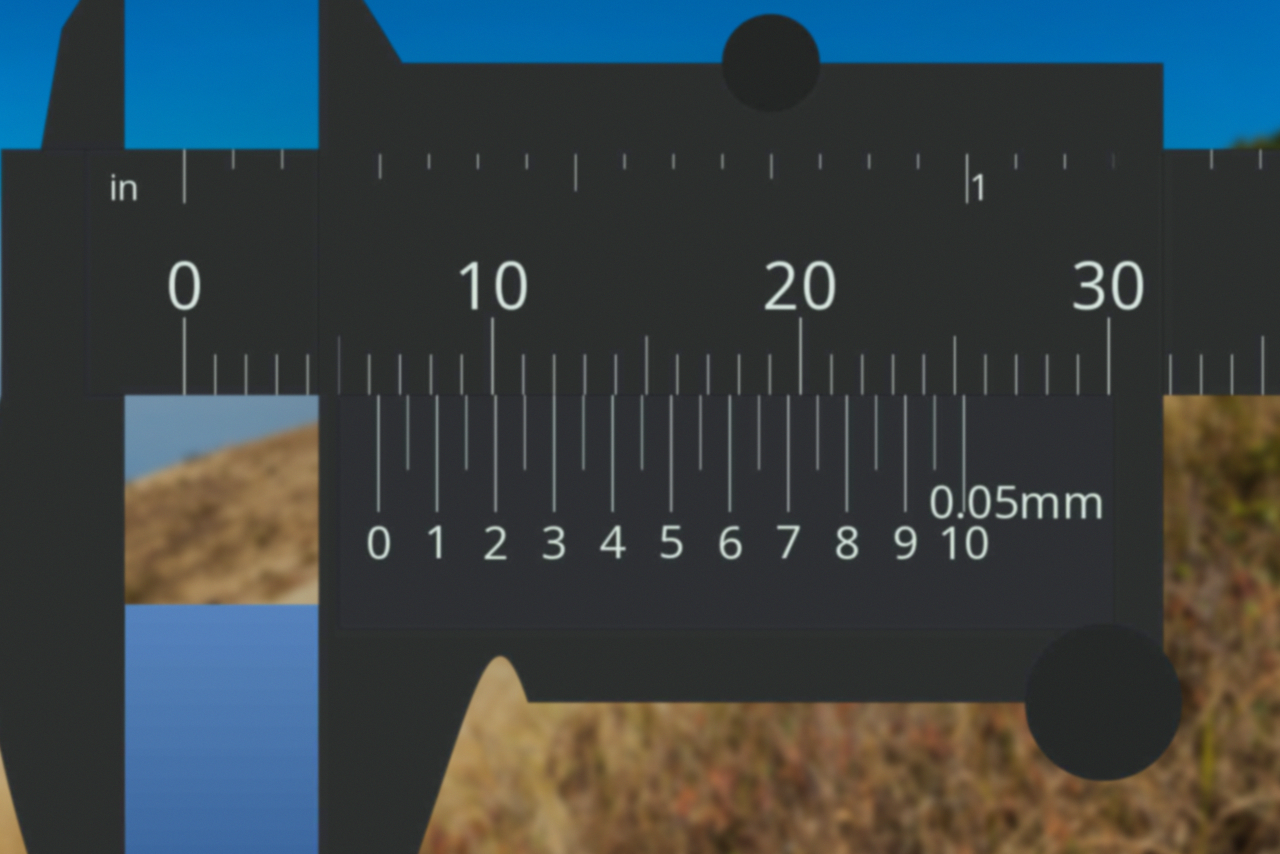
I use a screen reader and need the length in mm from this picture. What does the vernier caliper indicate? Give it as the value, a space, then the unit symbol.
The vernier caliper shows 6.30 mm
